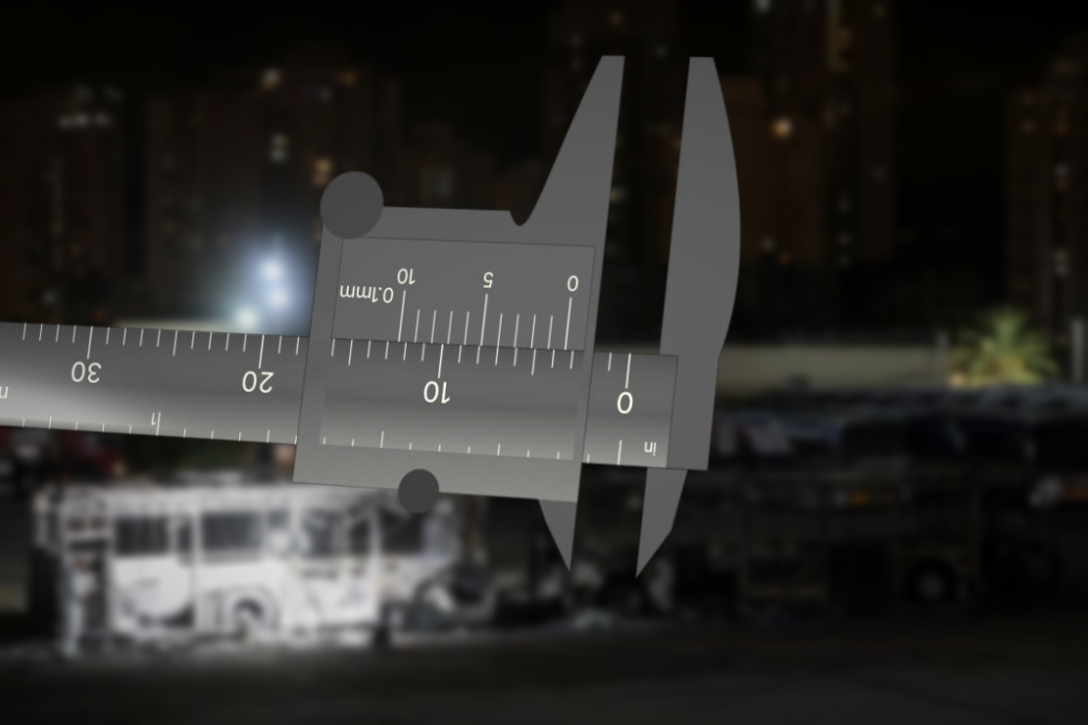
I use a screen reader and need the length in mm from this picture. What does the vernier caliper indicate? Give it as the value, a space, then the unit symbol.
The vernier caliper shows 3.4 mm
